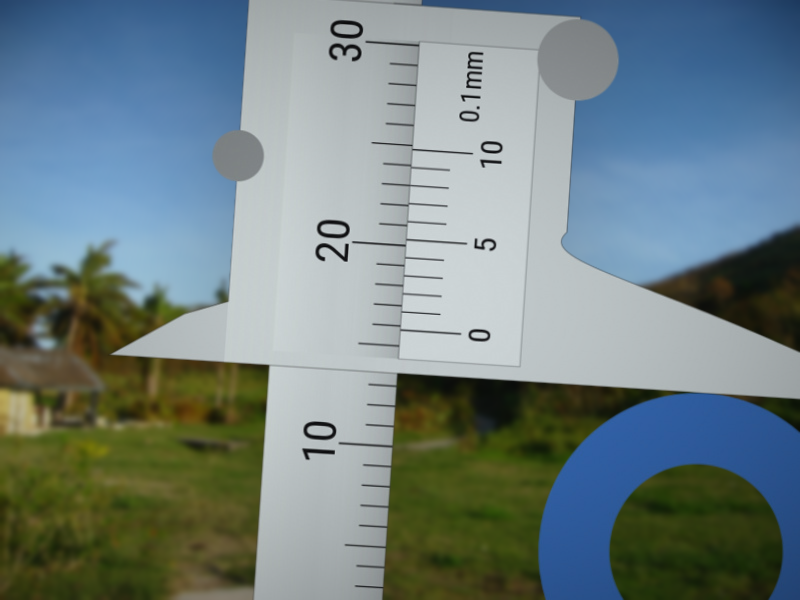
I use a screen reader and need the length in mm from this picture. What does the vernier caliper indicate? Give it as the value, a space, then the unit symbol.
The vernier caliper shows 15.8 mm
